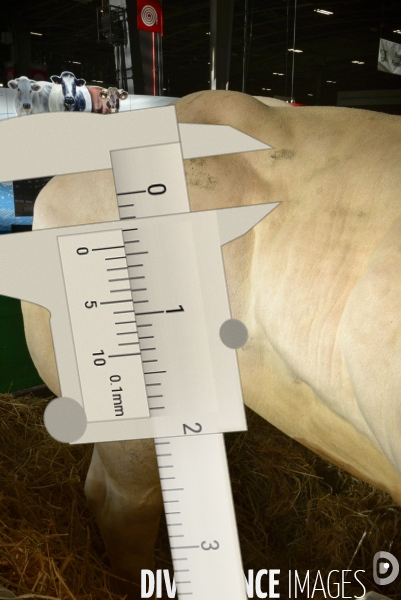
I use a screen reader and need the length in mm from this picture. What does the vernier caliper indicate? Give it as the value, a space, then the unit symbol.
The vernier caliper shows 4.3 mm
